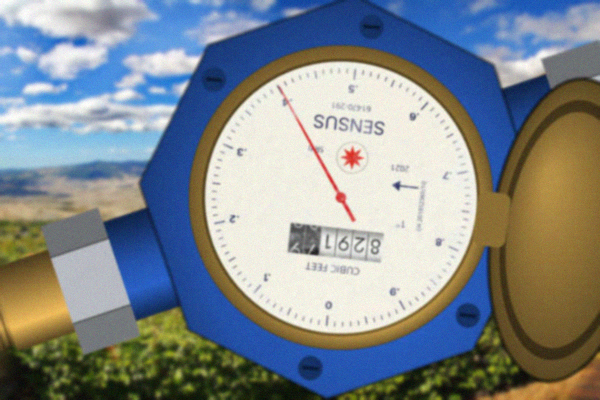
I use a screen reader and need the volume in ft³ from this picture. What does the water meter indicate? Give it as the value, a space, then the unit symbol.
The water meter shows 829179.40 ft³
